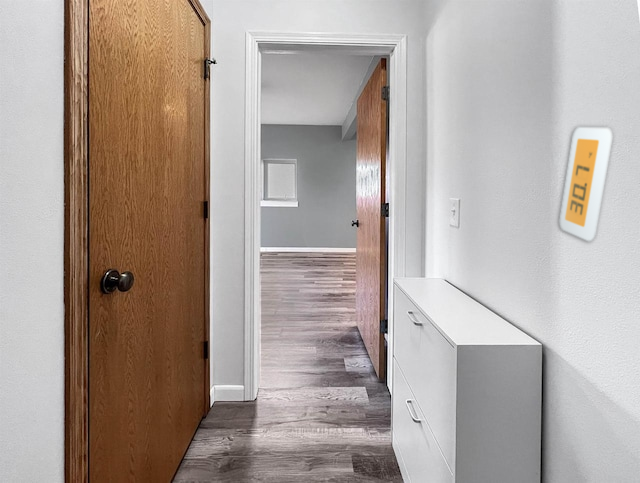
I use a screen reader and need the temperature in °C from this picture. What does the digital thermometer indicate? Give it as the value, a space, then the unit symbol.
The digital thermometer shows 30.7 °C
